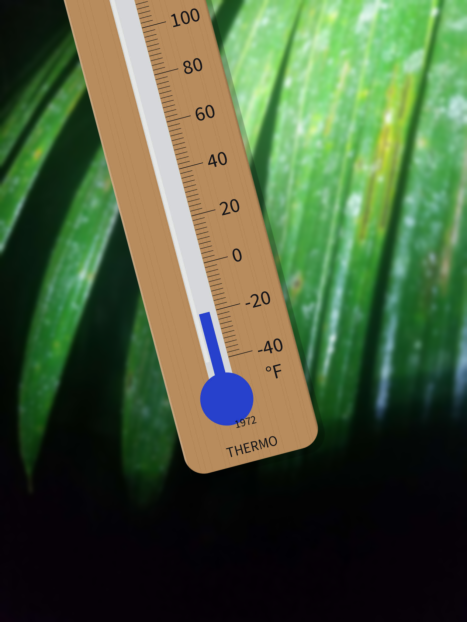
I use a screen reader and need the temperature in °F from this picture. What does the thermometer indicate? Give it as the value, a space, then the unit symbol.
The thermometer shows -20 °F
